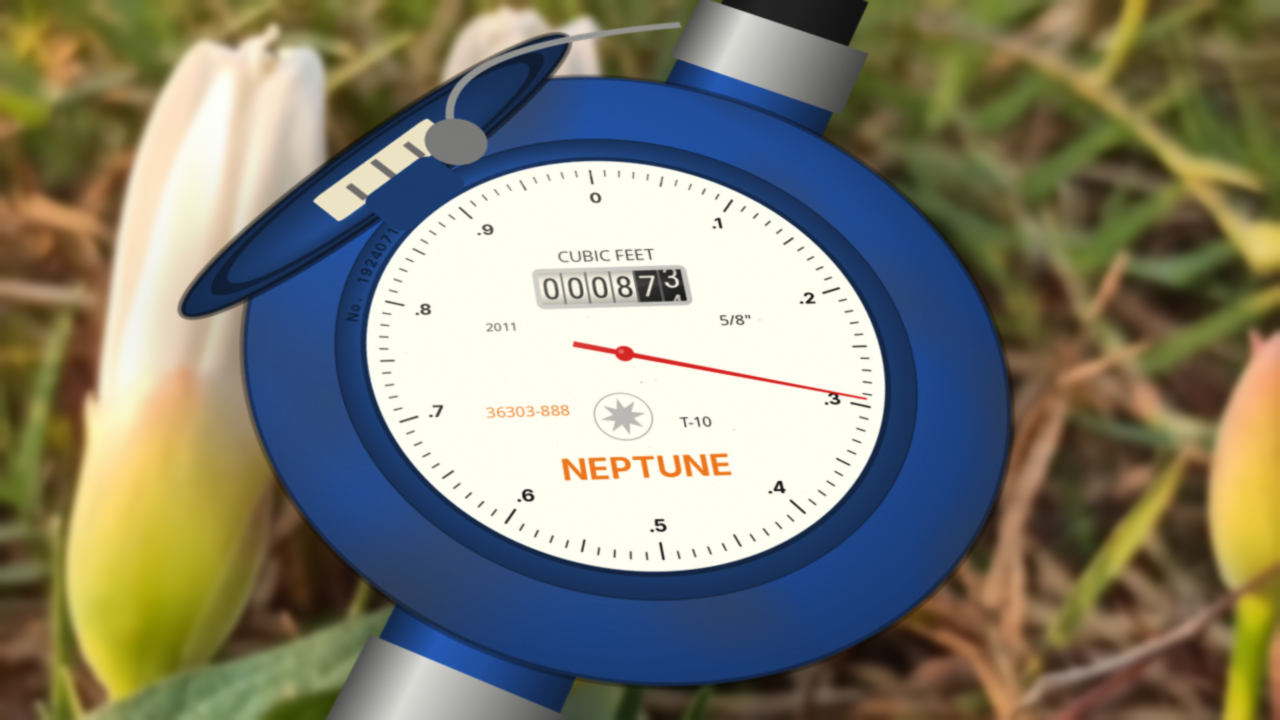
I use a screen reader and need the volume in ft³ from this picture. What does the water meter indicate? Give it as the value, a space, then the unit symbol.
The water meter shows 873.29 ft³
